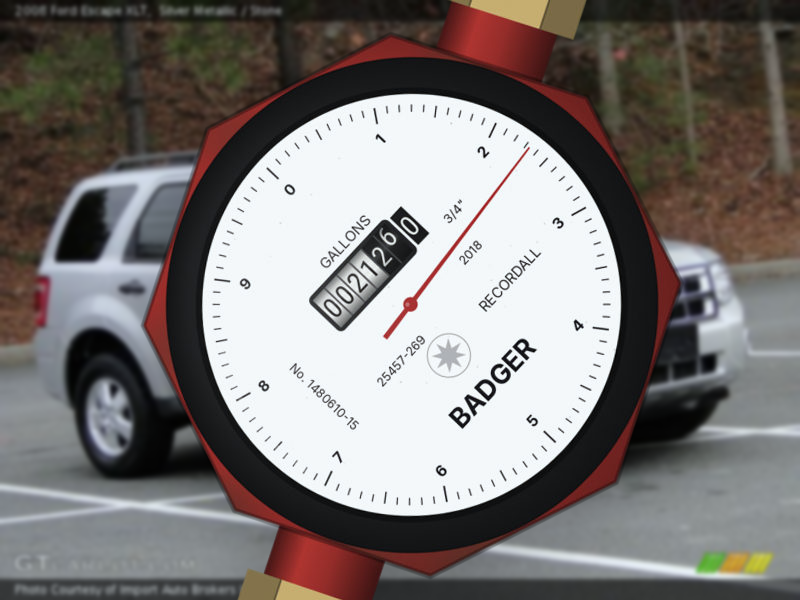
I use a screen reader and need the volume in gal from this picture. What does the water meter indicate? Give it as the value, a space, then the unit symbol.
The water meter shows 21262.3 gal
